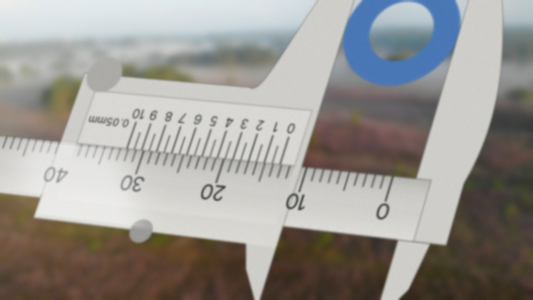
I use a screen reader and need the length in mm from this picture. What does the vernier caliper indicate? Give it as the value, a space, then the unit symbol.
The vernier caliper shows 13.2 mm
